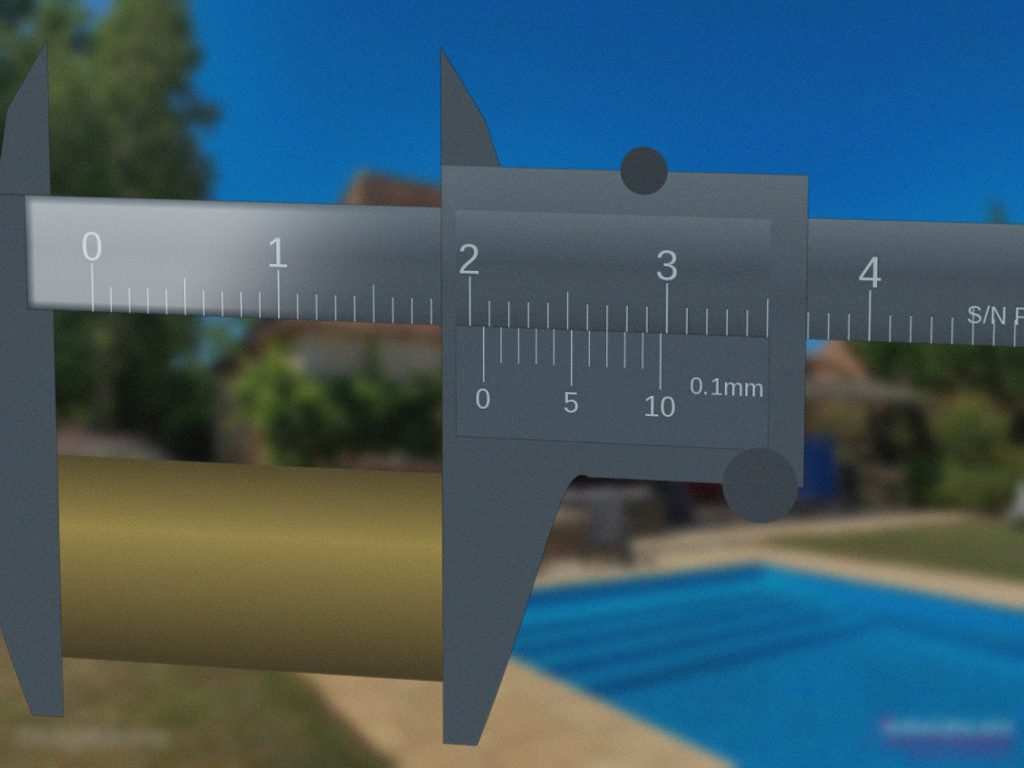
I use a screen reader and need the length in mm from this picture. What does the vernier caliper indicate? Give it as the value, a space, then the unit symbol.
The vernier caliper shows 20.7 mm
